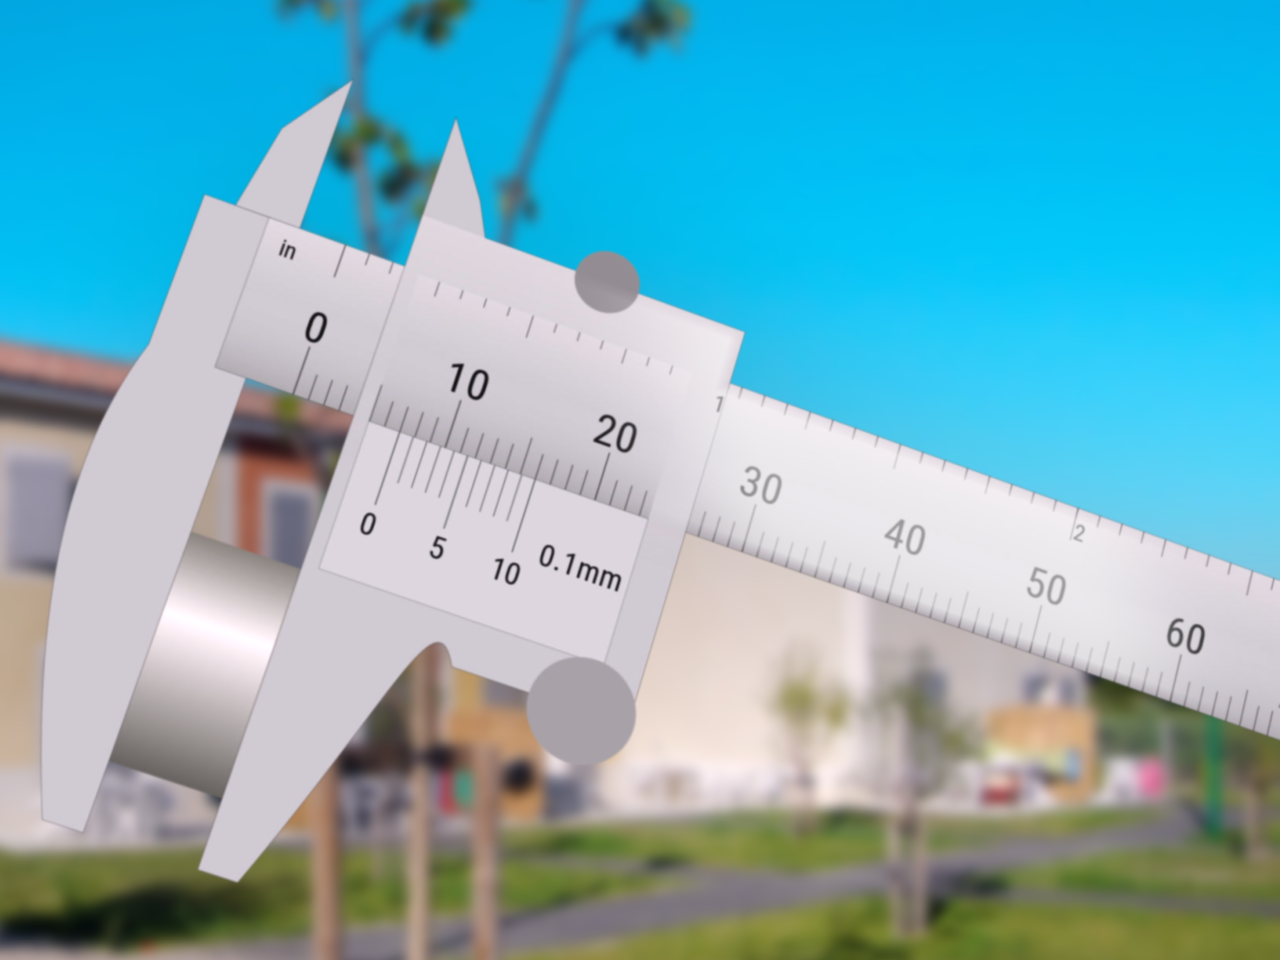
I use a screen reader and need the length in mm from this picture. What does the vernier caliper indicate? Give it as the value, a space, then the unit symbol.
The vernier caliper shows 7.0 mm
